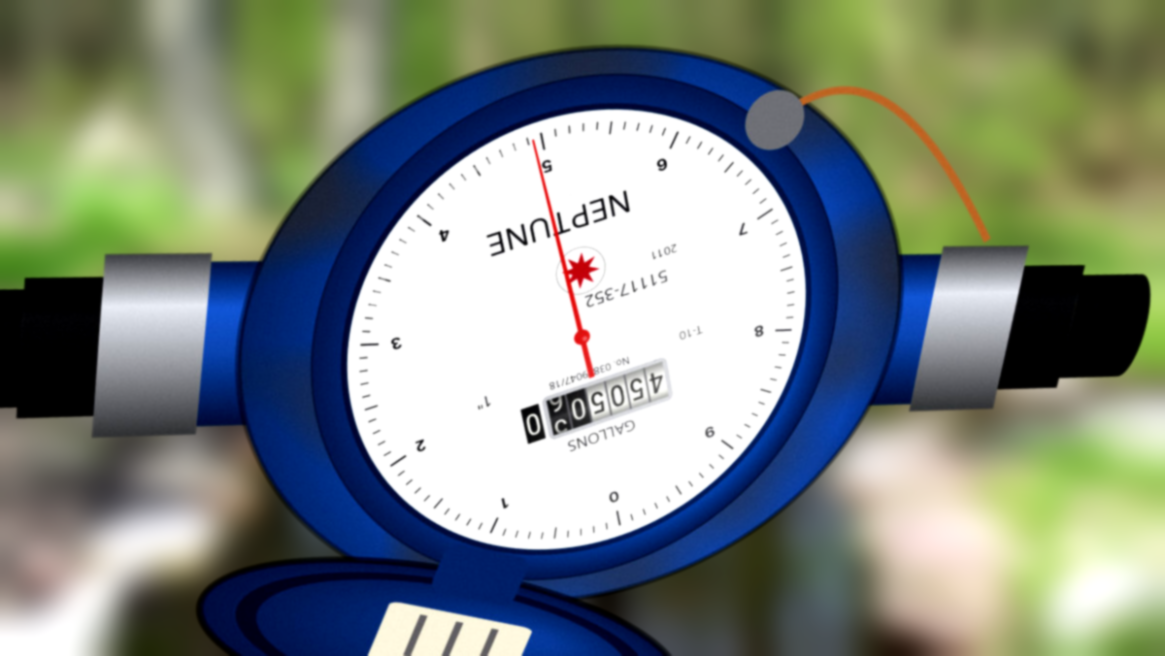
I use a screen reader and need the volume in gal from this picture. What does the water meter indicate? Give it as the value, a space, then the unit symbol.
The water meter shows 4505054.9 gal
